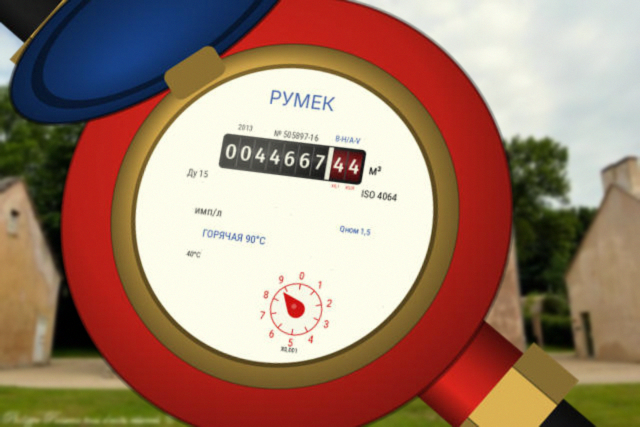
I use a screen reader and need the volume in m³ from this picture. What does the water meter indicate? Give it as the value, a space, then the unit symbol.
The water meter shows 44667.448 m³
